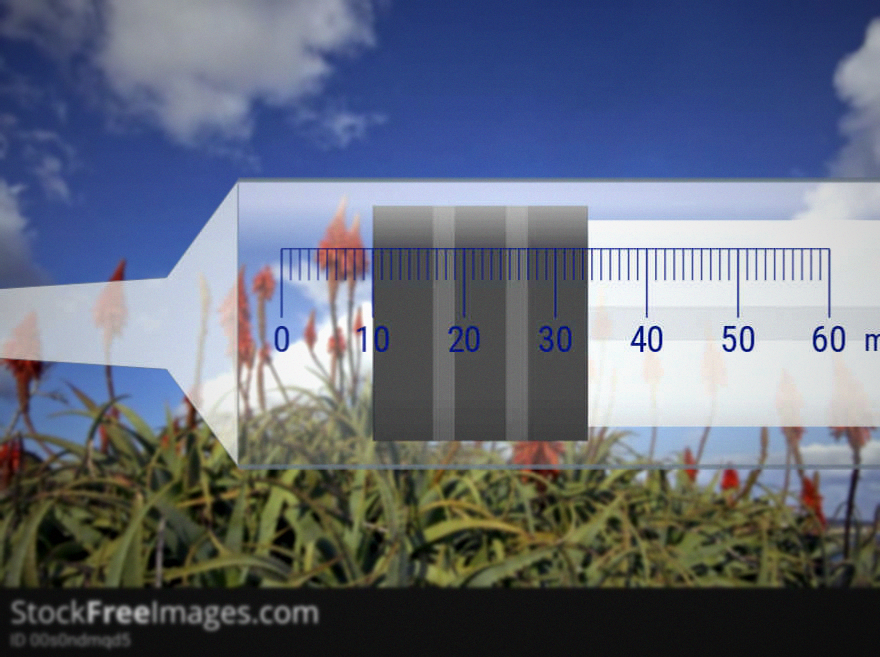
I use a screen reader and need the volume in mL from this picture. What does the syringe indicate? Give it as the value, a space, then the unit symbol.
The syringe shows 10 mL
